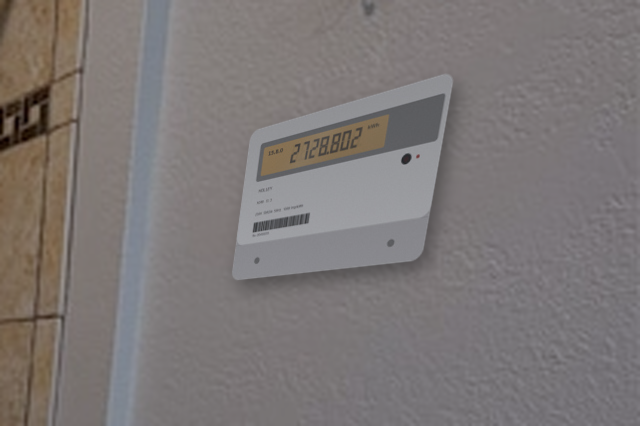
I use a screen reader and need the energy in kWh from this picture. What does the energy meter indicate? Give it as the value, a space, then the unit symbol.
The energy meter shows 2728.802 kWh
